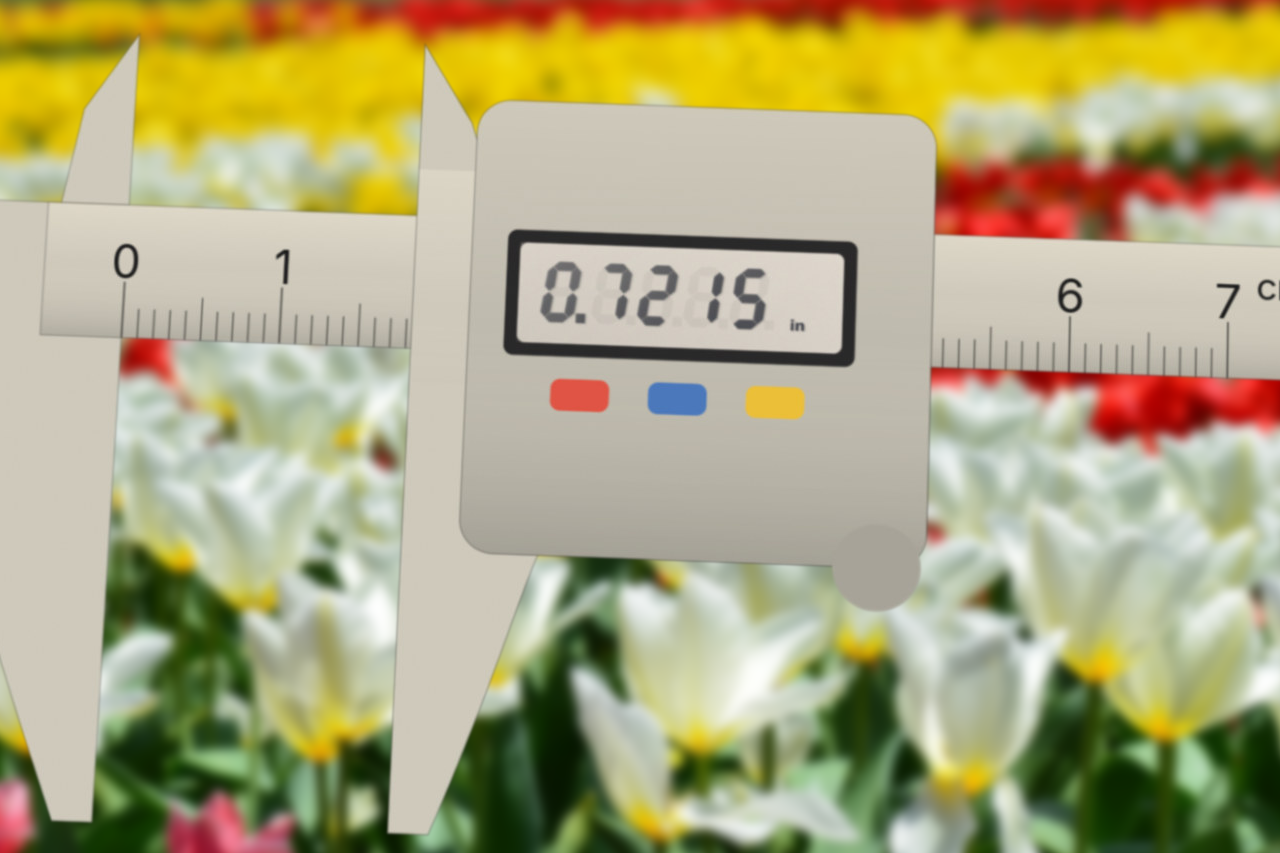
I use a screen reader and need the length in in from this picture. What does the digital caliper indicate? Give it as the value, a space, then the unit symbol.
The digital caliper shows 0.7215 in
